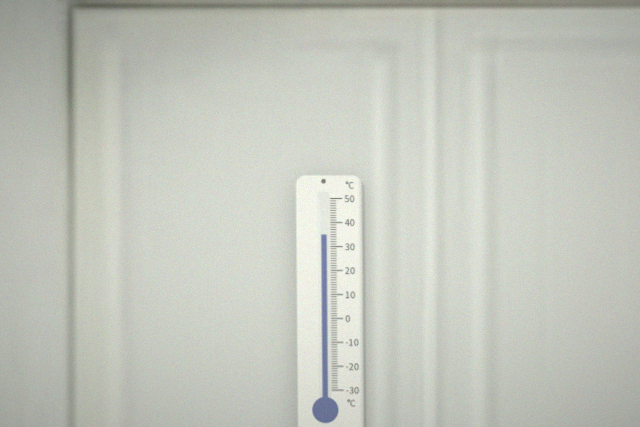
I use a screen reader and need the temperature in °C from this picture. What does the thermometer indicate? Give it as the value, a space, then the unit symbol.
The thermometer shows 35 °C
